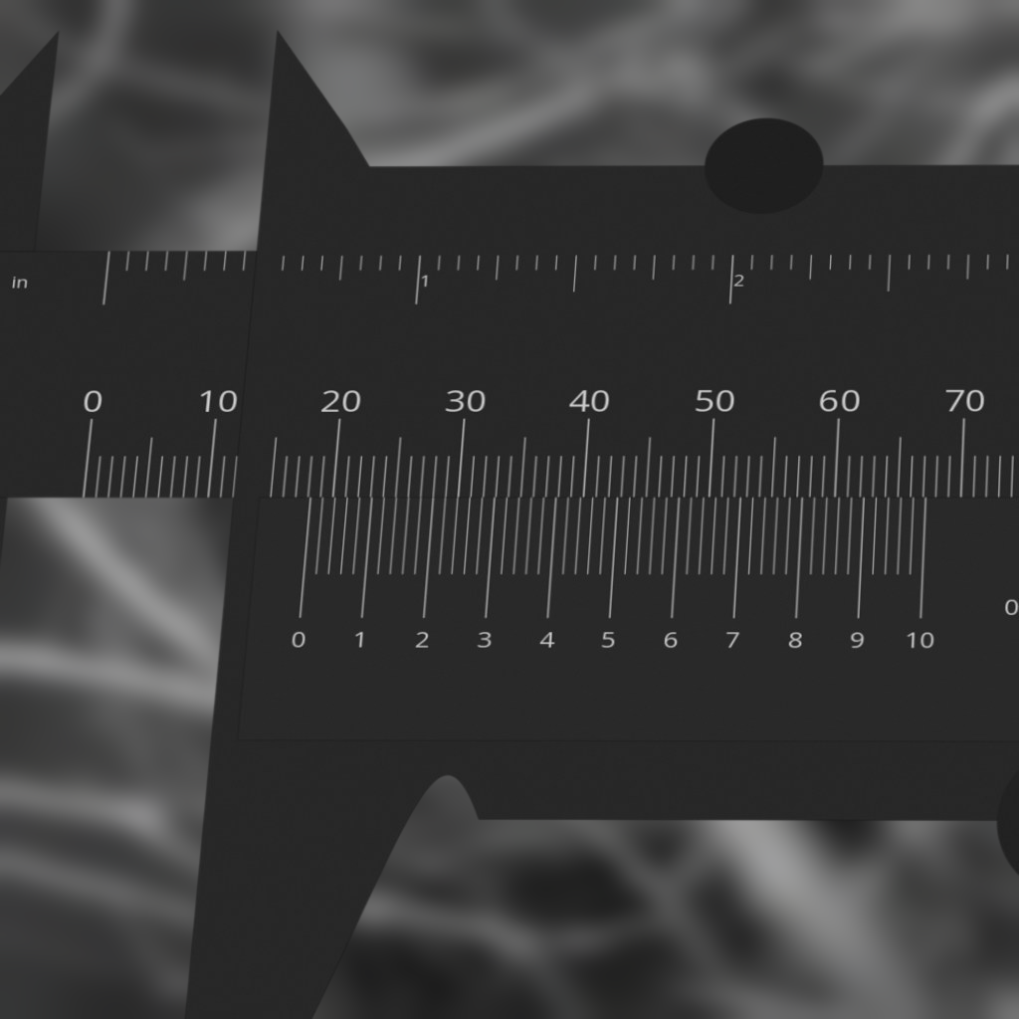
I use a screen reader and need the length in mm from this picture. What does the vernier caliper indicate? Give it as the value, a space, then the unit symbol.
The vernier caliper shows 18.2 mm
